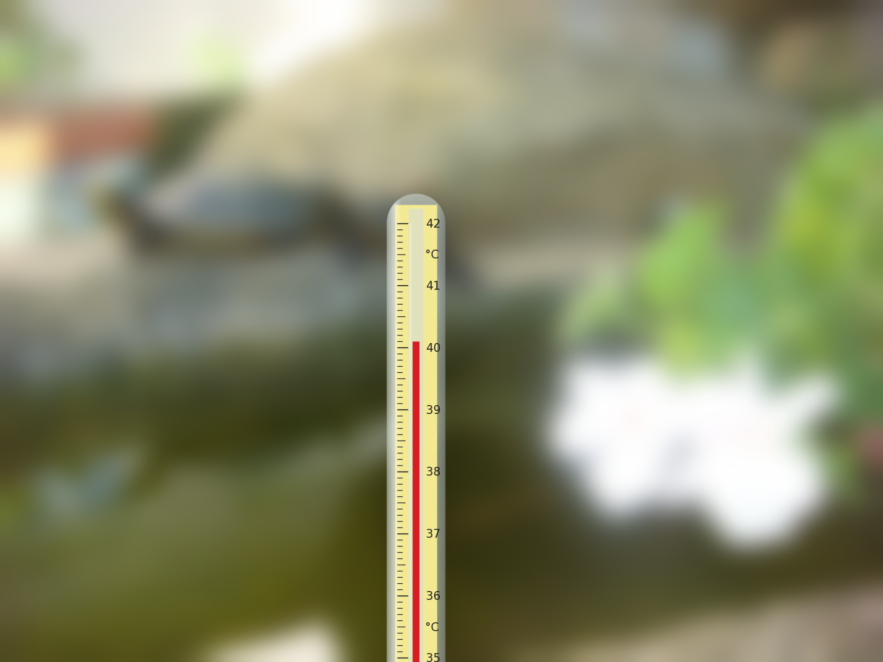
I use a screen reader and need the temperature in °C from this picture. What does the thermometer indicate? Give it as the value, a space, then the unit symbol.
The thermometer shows 40.1 °C
